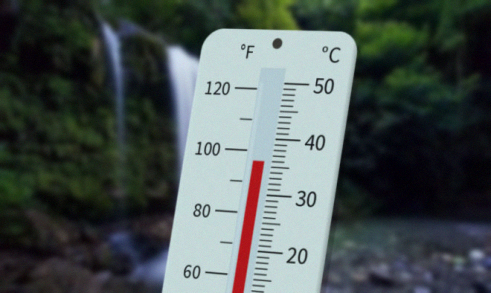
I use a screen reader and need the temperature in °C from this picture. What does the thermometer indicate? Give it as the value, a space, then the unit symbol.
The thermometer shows 36 °C
